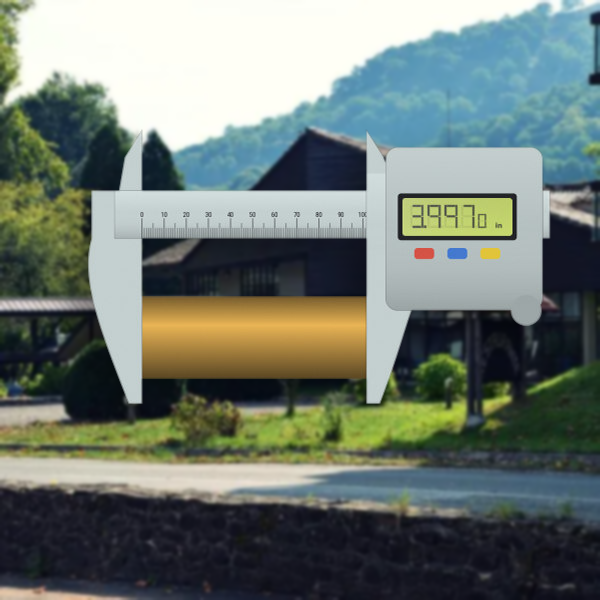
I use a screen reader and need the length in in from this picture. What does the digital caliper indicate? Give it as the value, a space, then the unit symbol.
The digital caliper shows 3.9970 in
